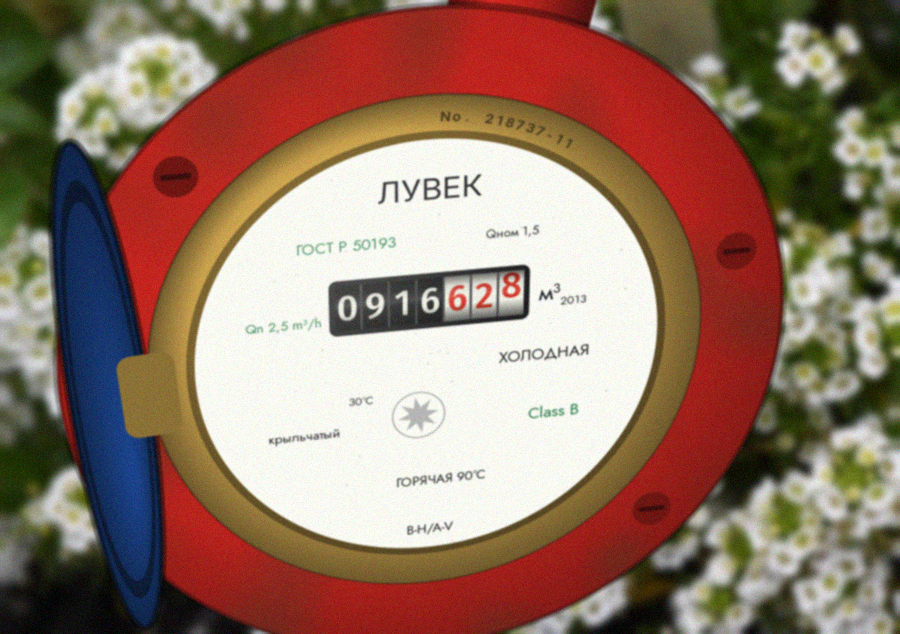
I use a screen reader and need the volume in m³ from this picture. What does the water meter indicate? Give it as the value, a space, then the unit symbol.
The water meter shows 916.628 m³
